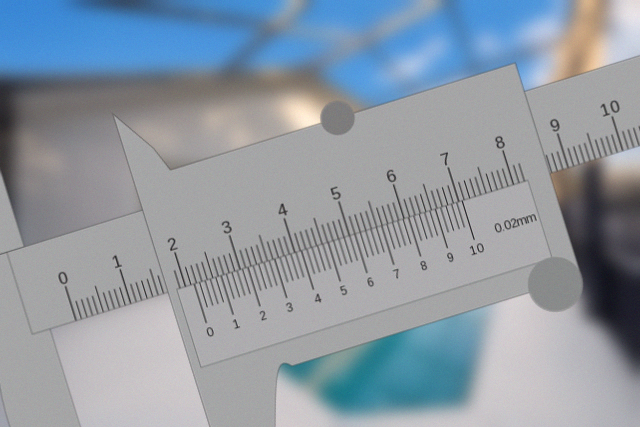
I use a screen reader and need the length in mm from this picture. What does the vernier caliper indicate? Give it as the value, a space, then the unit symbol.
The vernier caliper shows 21.6 mm
